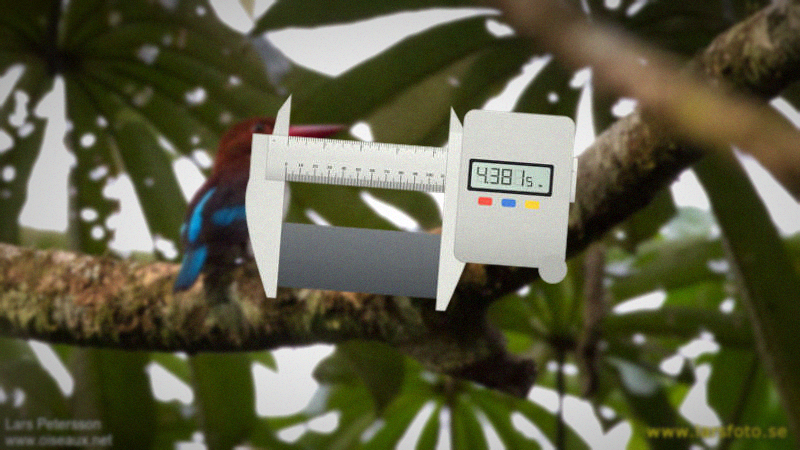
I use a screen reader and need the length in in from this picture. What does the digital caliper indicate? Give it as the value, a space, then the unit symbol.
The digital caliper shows 4.3815 in
